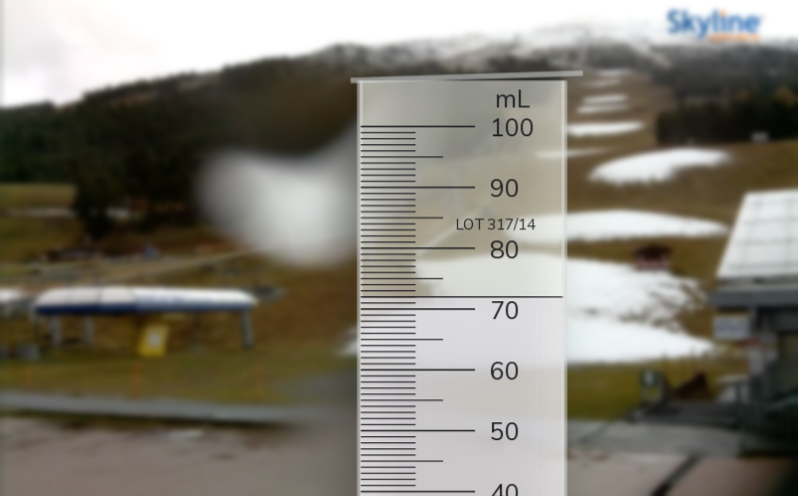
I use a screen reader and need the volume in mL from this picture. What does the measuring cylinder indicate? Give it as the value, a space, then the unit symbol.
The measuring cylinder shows 72 mL
